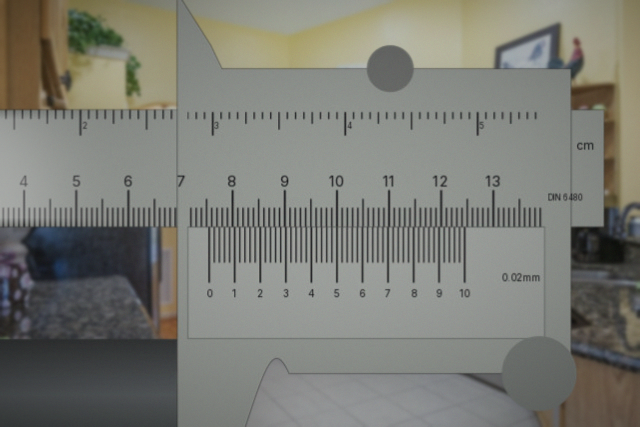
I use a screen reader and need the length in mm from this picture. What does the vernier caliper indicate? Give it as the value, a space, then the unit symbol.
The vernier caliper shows 75.5 mm
